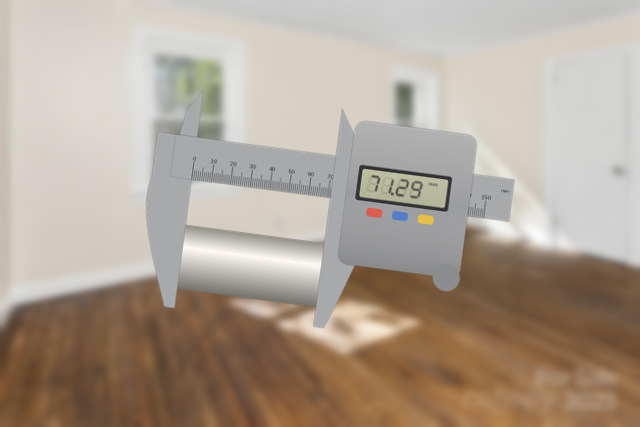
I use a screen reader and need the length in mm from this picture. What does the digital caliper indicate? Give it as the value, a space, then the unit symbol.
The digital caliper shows 71.29 mm
